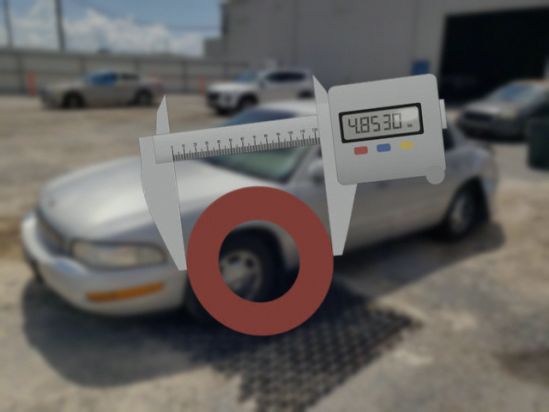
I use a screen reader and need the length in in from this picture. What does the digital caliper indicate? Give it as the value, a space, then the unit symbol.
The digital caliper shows 4.8530 in
